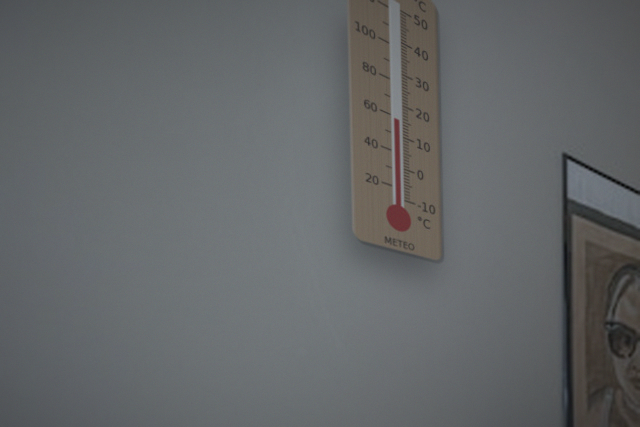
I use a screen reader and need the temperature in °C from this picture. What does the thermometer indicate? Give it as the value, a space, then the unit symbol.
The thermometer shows 15 °C
